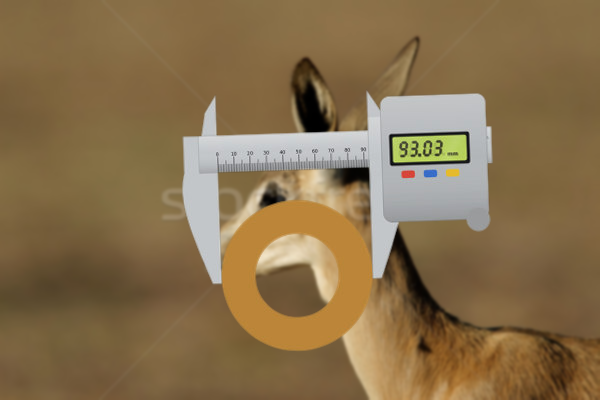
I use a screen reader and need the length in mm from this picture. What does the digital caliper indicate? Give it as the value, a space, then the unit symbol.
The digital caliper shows 93.03 mm
